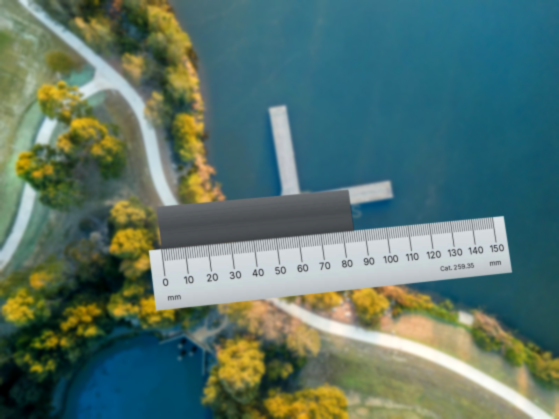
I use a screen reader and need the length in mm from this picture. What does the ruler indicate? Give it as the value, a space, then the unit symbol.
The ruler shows 85 mm
